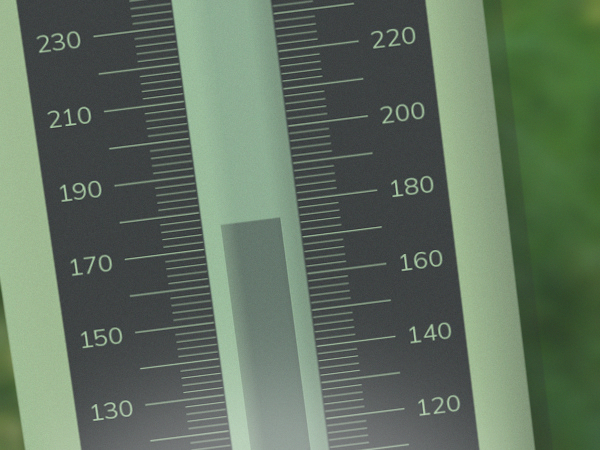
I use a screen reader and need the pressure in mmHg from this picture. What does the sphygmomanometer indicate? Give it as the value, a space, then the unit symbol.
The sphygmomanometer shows 176 mmHg
